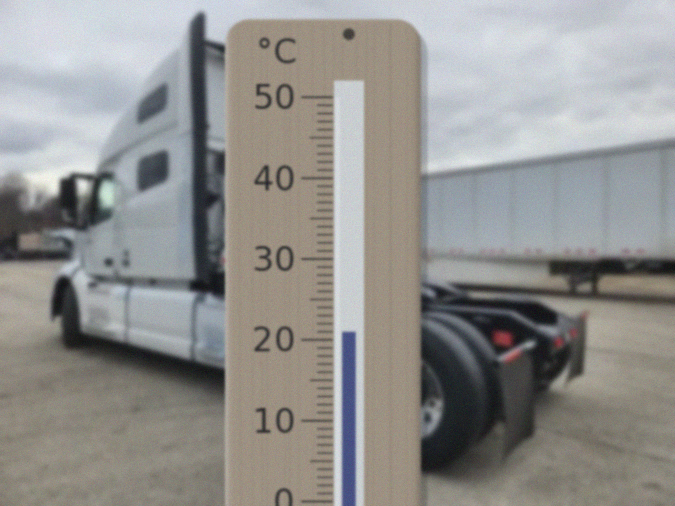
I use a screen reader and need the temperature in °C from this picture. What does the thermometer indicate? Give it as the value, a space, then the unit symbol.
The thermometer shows 21 °C
